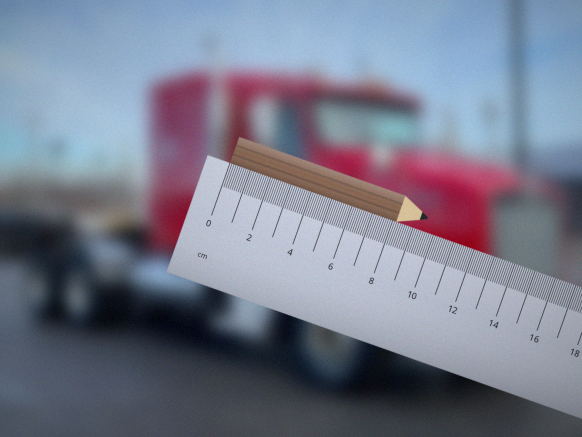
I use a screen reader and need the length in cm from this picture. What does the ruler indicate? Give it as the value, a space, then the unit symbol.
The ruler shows 9.5 cm
